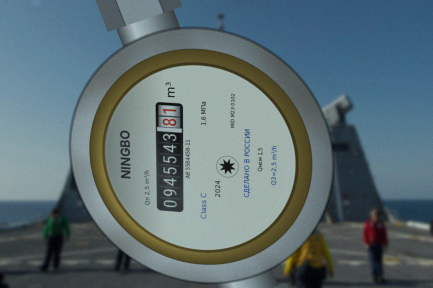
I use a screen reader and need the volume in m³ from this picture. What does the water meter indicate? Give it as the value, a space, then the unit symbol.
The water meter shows 945543.81 m³
